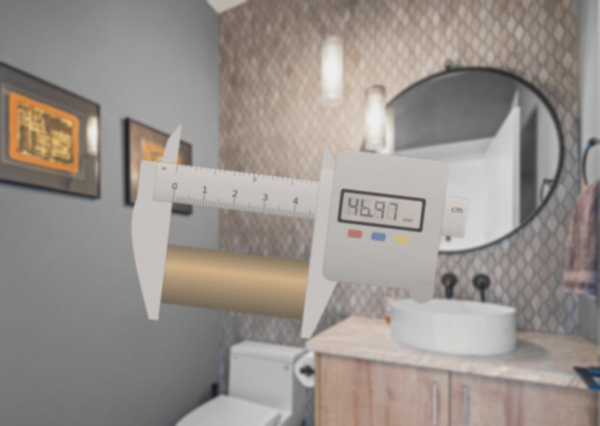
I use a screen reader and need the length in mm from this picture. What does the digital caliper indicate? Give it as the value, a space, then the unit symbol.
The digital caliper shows 46.97 mm
